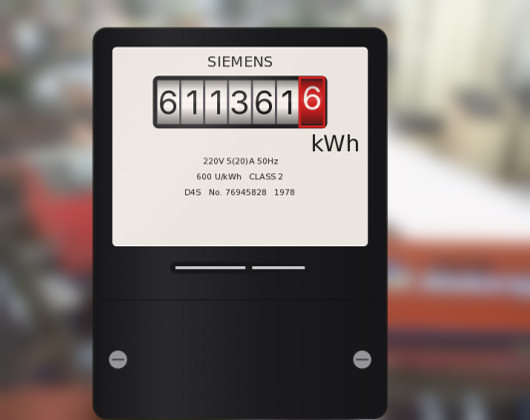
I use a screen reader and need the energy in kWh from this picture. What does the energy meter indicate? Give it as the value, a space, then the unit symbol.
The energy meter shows 611361.6 kWh
